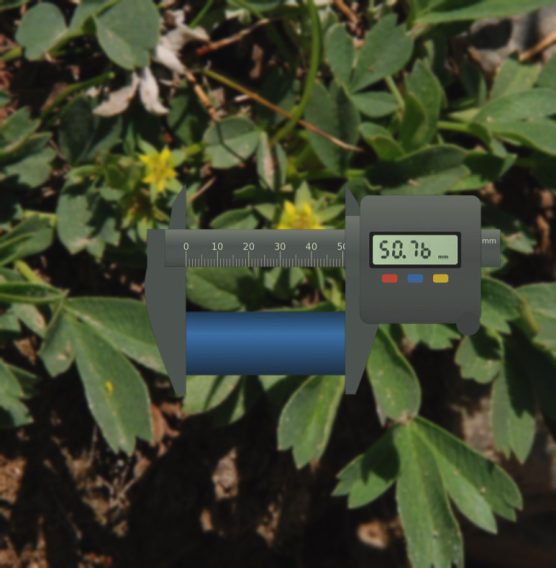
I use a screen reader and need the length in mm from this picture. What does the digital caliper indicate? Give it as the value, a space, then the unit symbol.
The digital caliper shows 50.76 mm
